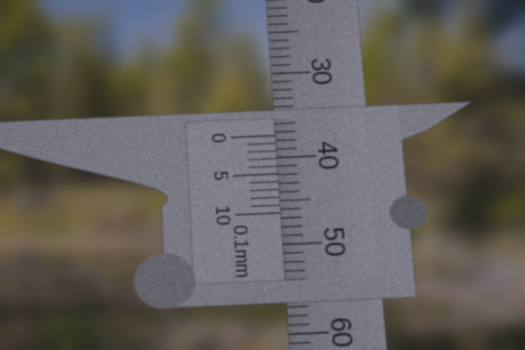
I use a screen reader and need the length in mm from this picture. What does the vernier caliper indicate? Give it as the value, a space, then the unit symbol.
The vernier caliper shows 37.4 mm
